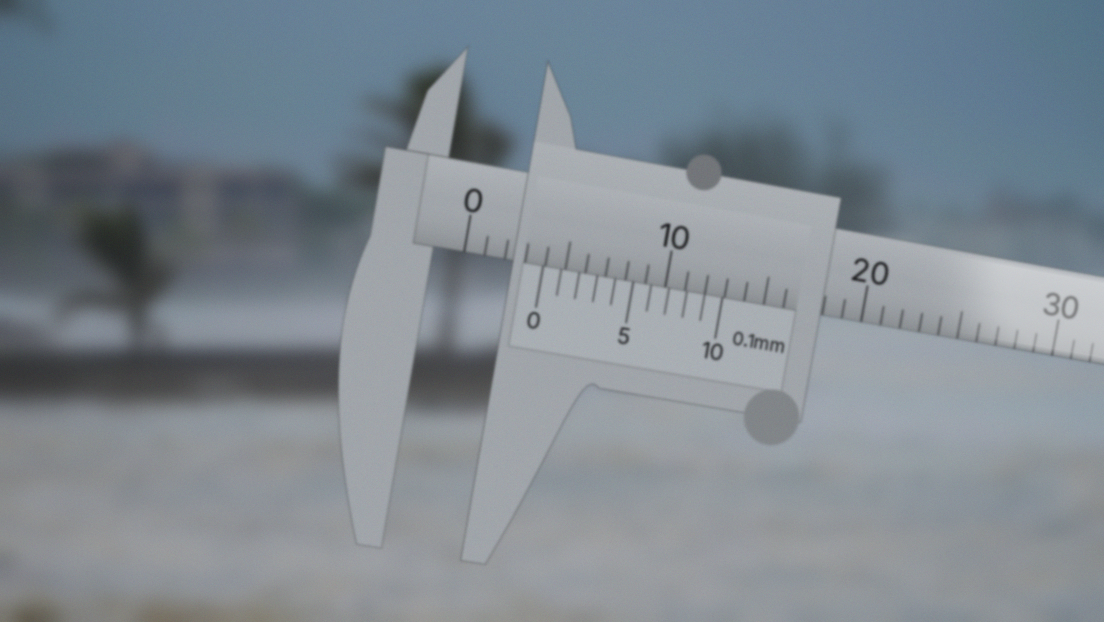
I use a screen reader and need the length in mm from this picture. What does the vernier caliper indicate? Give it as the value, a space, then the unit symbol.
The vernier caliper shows 3.9 mm
